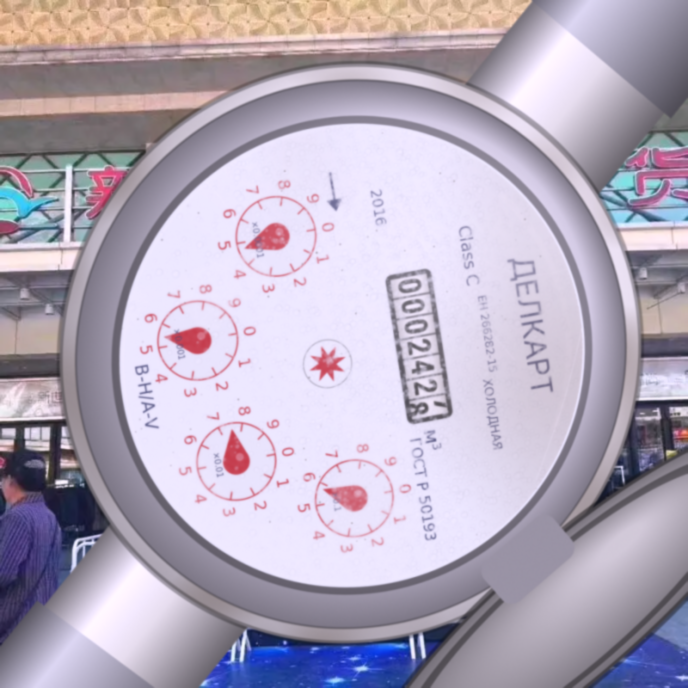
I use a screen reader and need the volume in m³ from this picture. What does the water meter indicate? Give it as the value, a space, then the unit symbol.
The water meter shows 2427.5754 m³
